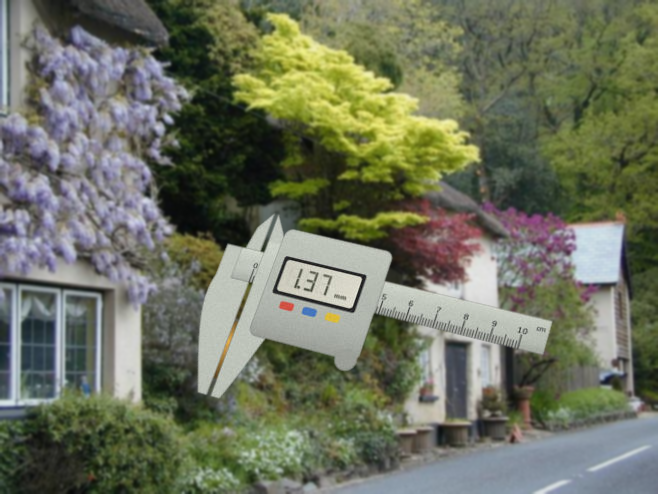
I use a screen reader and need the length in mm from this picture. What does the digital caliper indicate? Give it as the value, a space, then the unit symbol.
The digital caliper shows 1.37 mm
